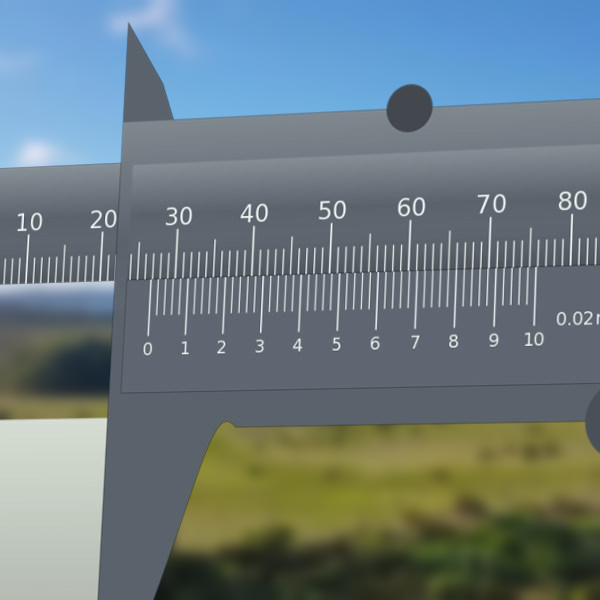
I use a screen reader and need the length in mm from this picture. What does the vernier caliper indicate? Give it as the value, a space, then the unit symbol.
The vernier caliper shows 26.8 mm
